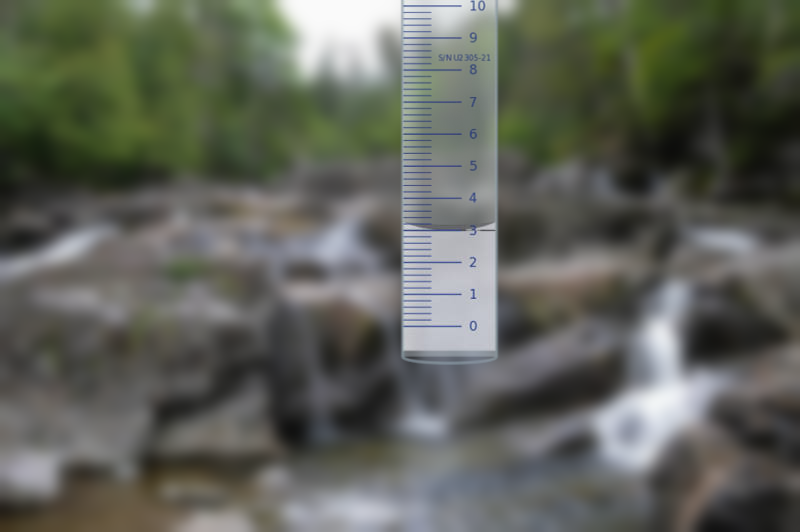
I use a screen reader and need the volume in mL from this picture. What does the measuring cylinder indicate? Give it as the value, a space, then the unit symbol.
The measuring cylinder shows 3 mL
